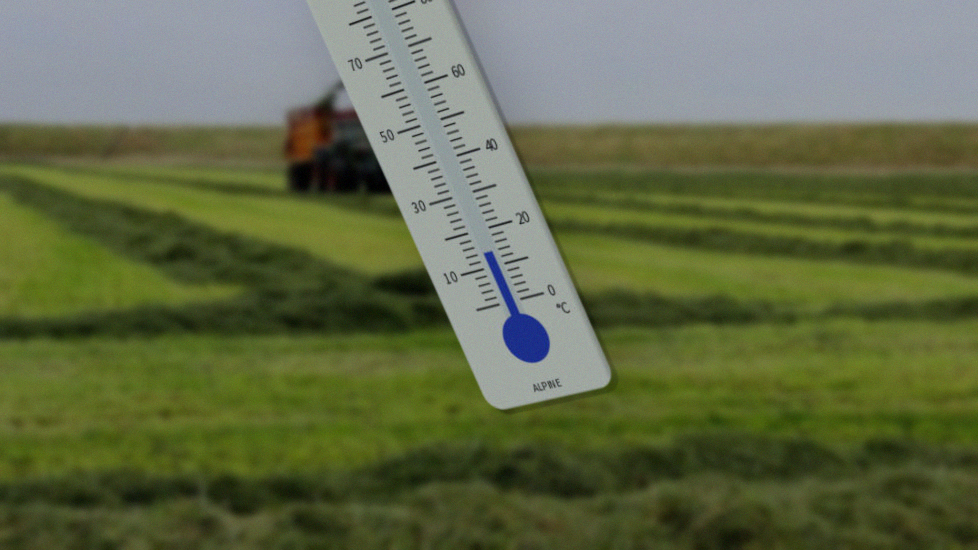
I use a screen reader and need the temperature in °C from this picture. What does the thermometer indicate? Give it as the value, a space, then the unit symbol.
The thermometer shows 14 °C
